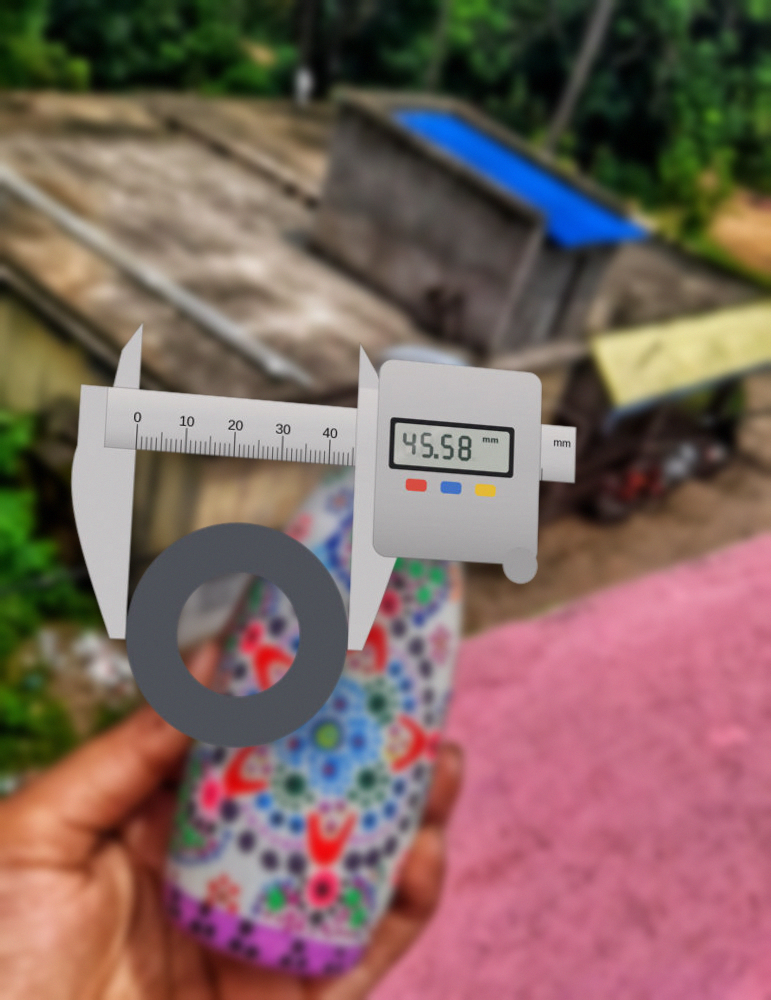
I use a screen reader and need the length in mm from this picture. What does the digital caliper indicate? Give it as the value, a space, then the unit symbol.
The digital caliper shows 45.58 mm
